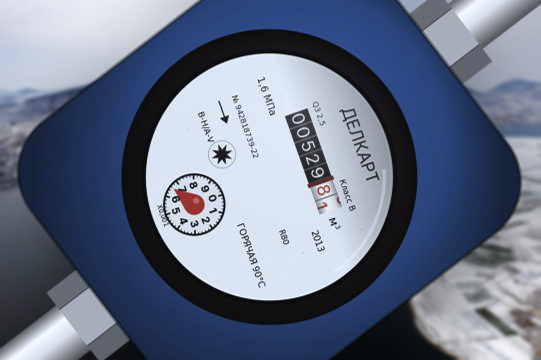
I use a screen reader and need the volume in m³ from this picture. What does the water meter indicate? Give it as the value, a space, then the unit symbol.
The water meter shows 529.806 m³
